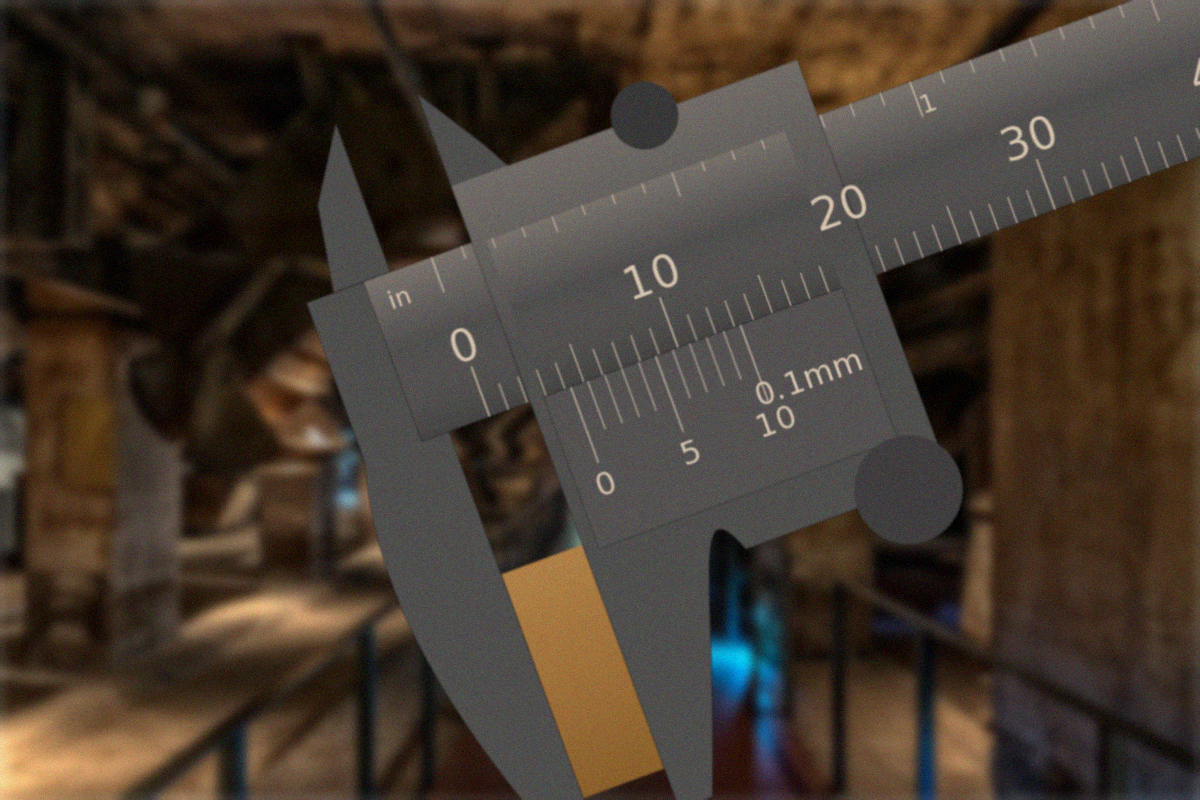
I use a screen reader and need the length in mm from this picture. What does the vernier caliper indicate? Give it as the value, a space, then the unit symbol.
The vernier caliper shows 4.3 mm
